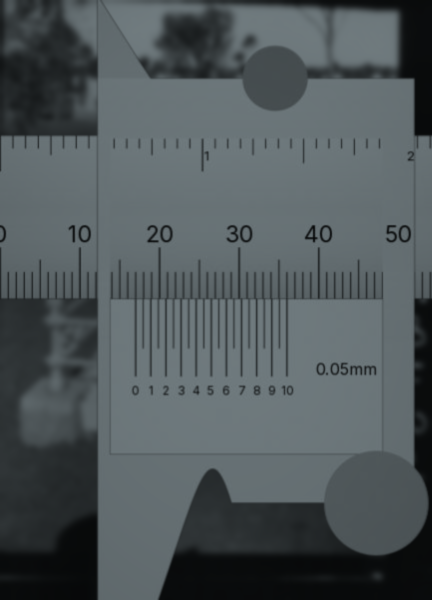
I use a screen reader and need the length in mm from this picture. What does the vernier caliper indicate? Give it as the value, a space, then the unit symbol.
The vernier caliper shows 17.0 mm
